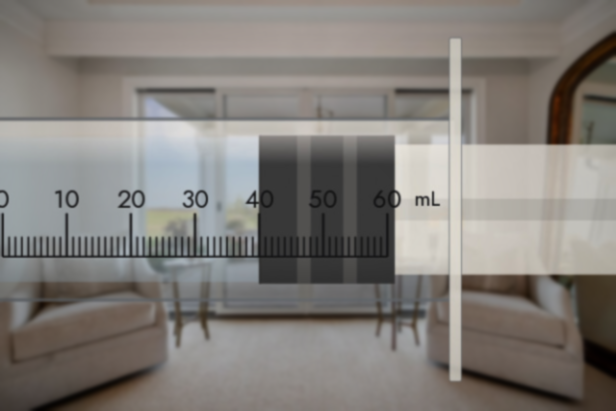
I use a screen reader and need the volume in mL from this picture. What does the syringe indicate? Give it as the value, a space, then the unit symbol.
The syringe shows 40 mL
